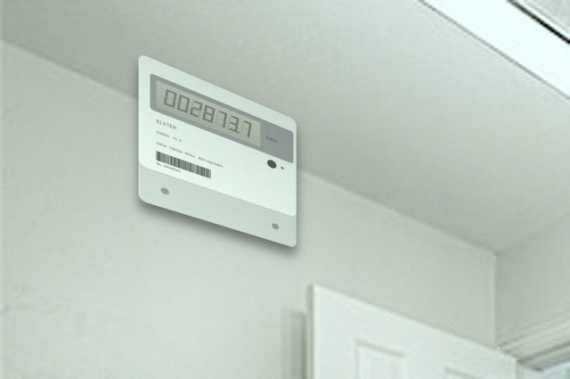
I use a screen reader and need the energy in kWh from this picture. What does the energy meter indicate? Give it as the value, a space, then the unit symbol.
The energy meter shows 2873.7 kWh
